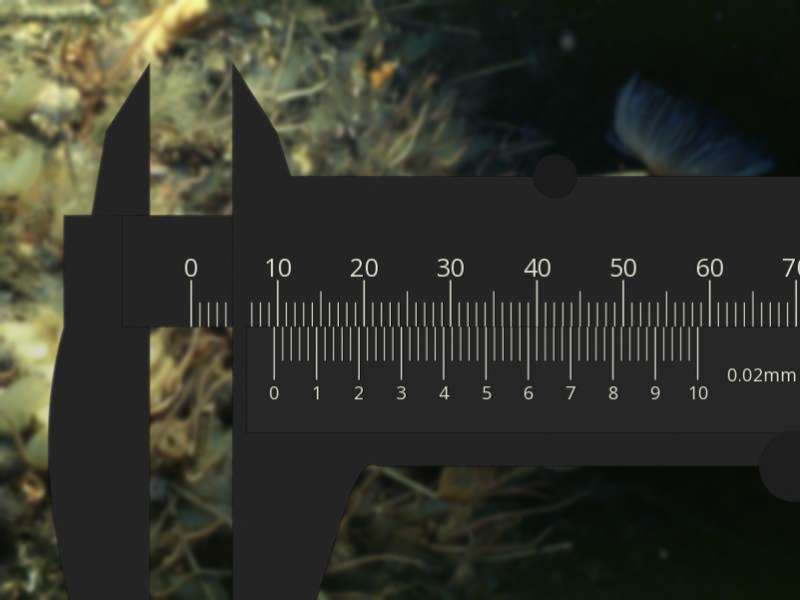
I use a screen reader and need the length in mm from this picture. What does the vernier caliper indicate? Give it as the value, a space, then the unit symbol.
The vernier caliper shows 9.6 mm
